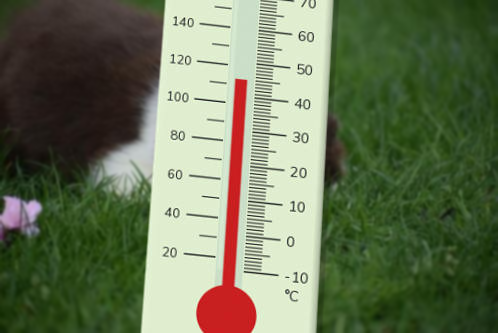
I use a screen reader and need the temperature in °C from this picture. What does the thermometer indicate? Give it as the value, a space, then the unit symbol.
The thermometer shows 45 °C
